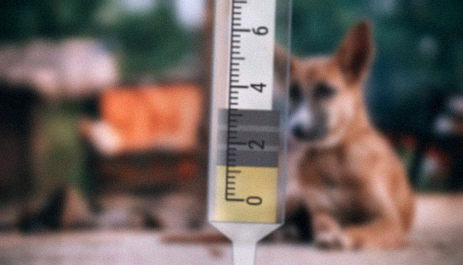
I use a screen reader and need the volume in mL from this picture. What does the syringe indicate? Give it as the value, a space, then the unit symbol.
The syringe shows 1.2 mL
